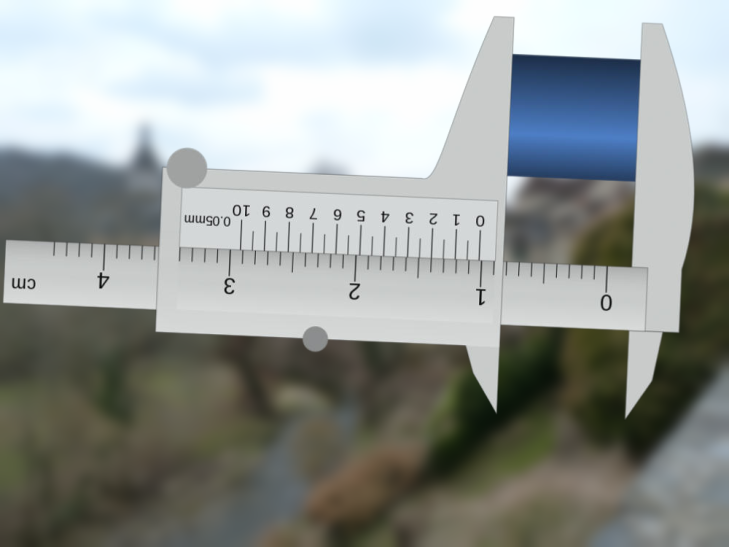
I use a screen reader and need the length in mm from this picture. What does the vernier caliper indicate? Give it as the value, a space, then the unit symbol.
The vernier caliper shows 10.2 mm
